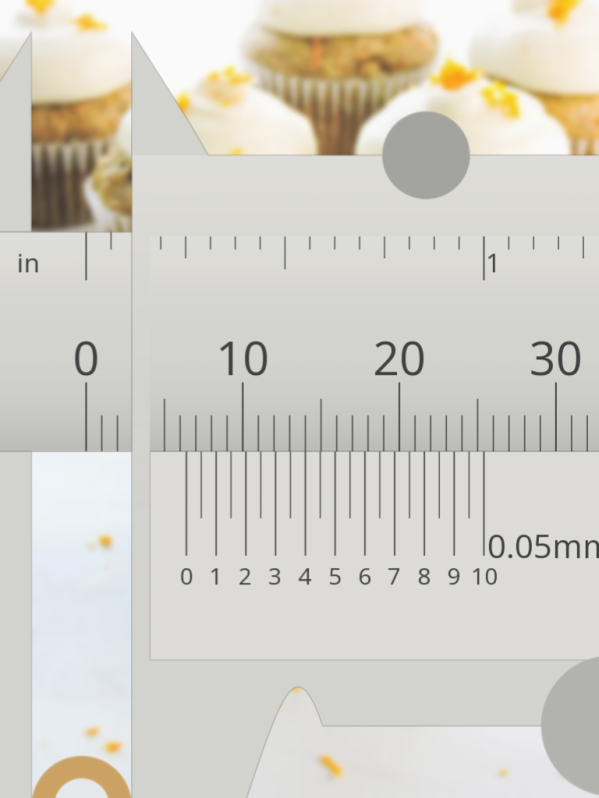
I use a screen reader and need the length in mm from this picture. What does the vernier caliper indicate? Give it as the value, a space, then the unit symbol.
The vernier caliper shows 6.4 mm
